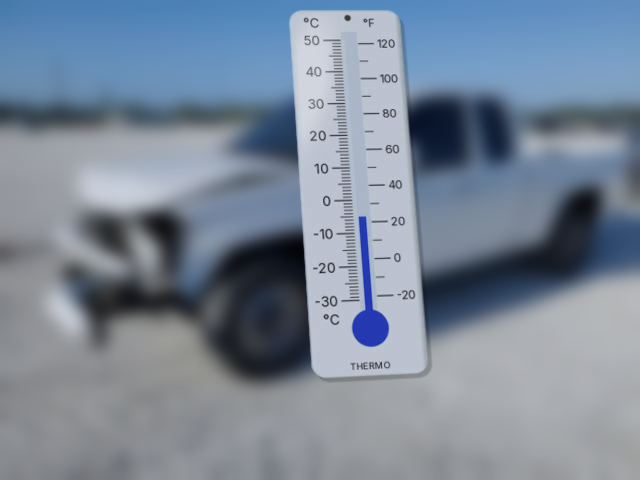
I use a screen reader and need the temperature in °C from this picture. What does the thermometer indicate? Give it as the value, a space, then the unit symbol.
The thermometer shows -5 °C
